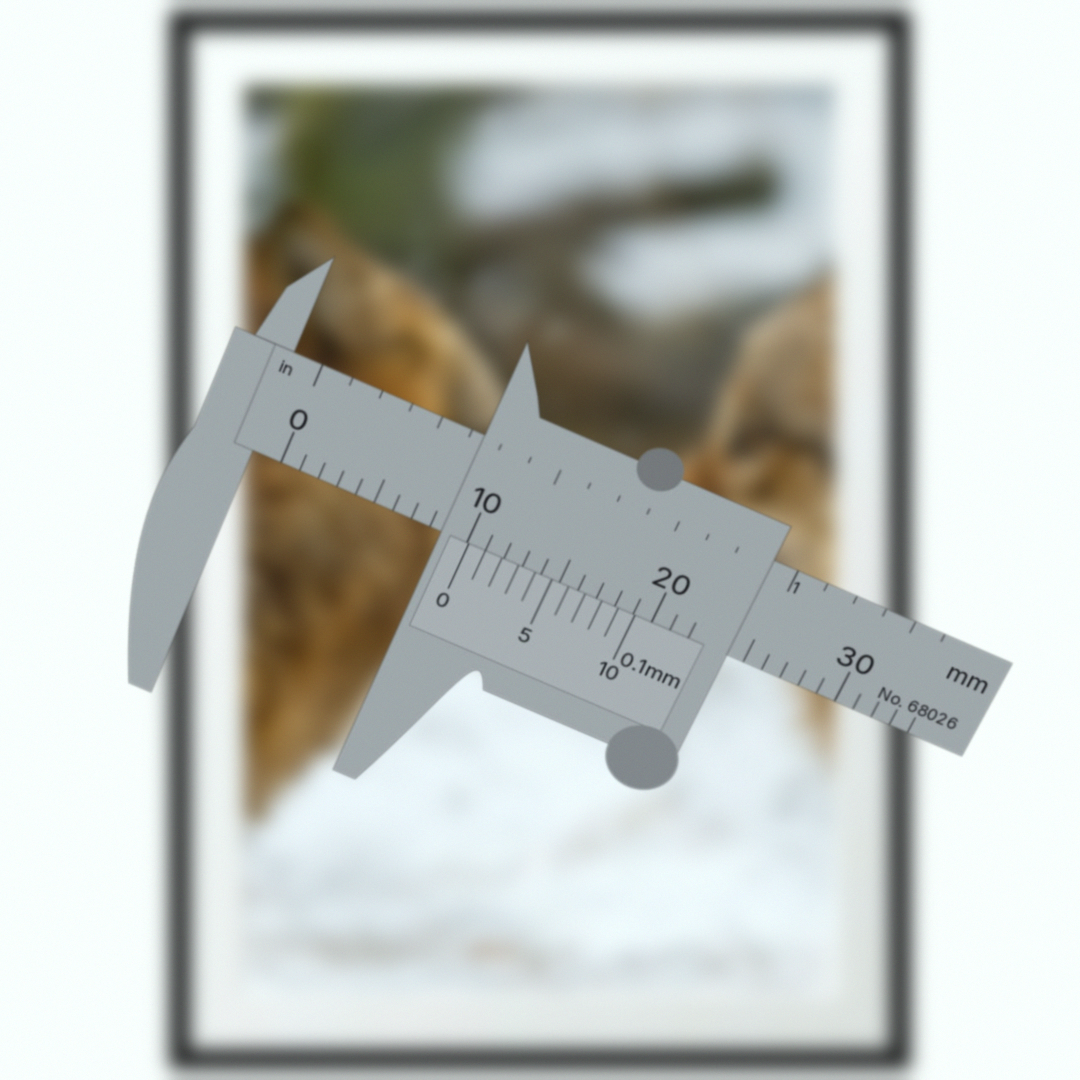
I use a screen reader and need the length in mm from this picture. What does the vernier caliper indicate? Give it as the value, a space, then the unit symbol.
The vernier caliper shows 10.1 mm
